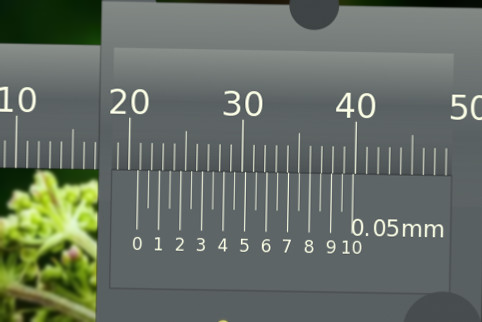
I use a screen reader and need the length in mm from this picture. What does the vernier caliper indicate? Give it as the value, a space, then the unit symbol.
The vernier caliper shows 20.8 mm
